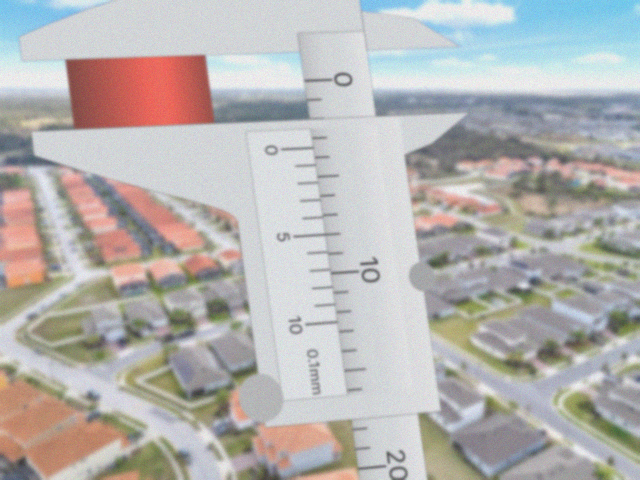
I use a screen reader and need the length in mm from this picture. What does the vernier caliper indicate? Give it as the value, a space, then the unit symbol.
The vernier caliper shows 3.5 mm
